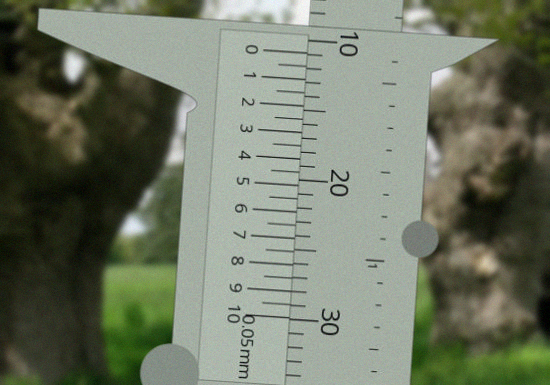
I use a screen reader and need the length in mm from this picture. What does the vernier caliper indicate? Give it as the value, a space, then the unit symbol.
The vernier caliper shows 10.9 mm
